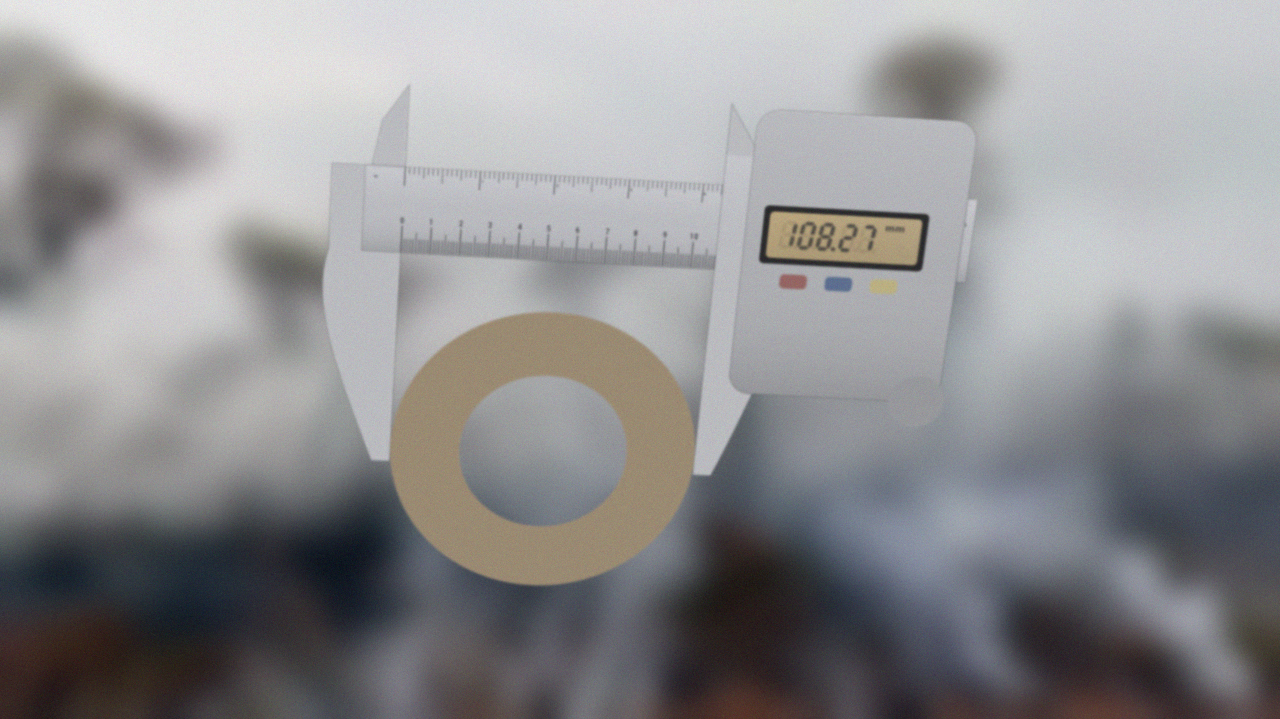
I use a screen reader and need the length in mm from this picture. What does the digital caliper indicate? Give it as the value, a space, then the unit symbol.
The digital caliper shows 108.27 mm
